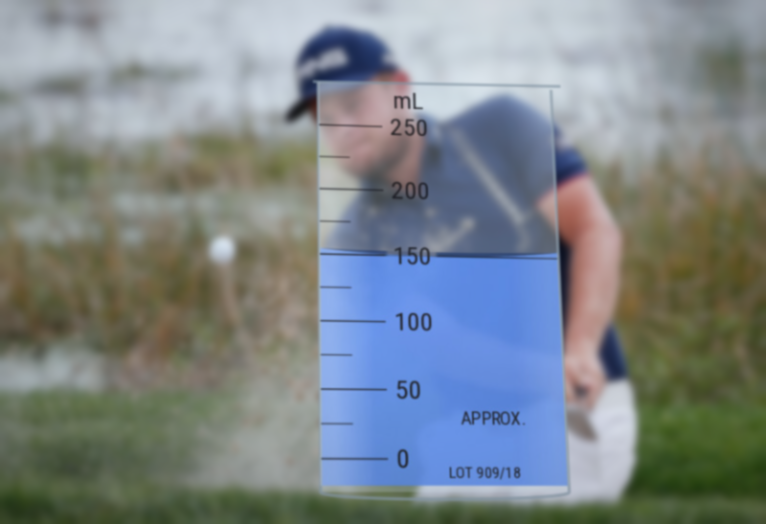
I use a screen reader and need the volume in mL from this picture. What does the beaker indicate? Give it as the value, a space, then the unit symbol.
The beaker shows 150 mL
